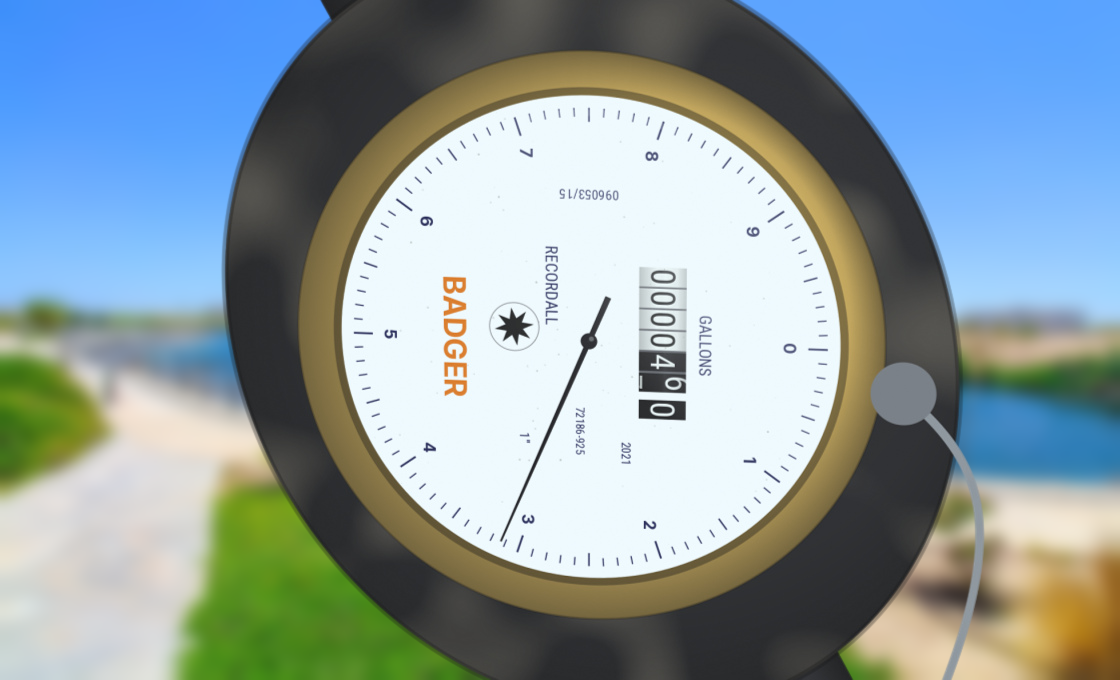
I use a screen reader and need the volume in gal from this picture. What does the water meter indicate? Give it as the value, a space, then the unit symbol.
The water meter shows 463.1 gal
